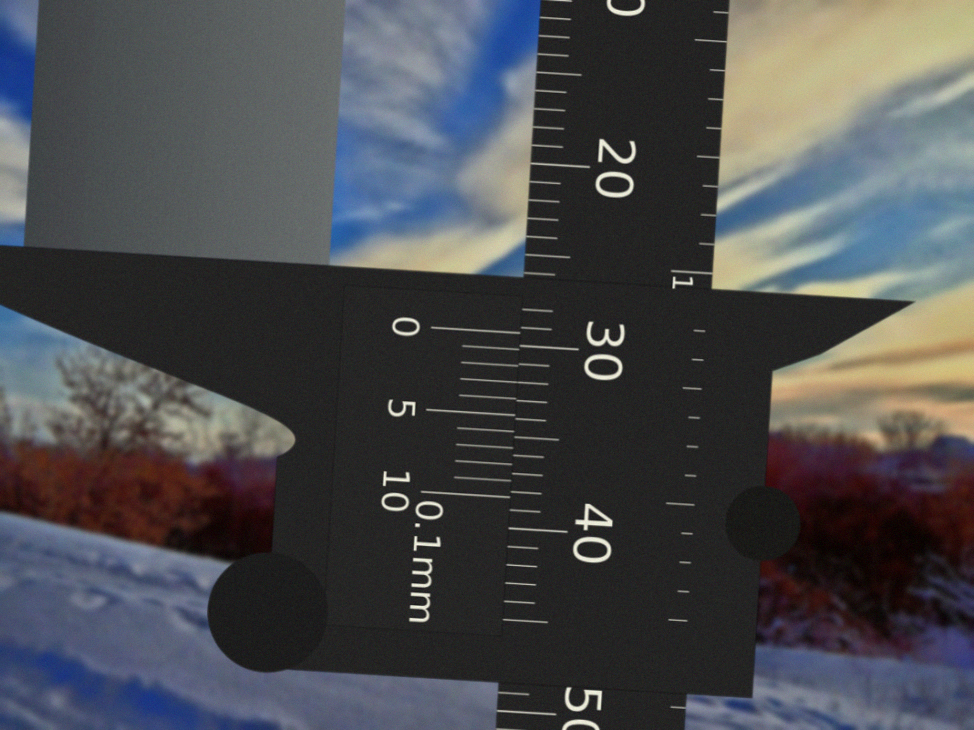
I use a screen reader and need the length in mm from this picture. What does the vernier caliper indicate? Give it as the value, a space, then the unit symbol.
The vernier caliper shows 29.3 mm
